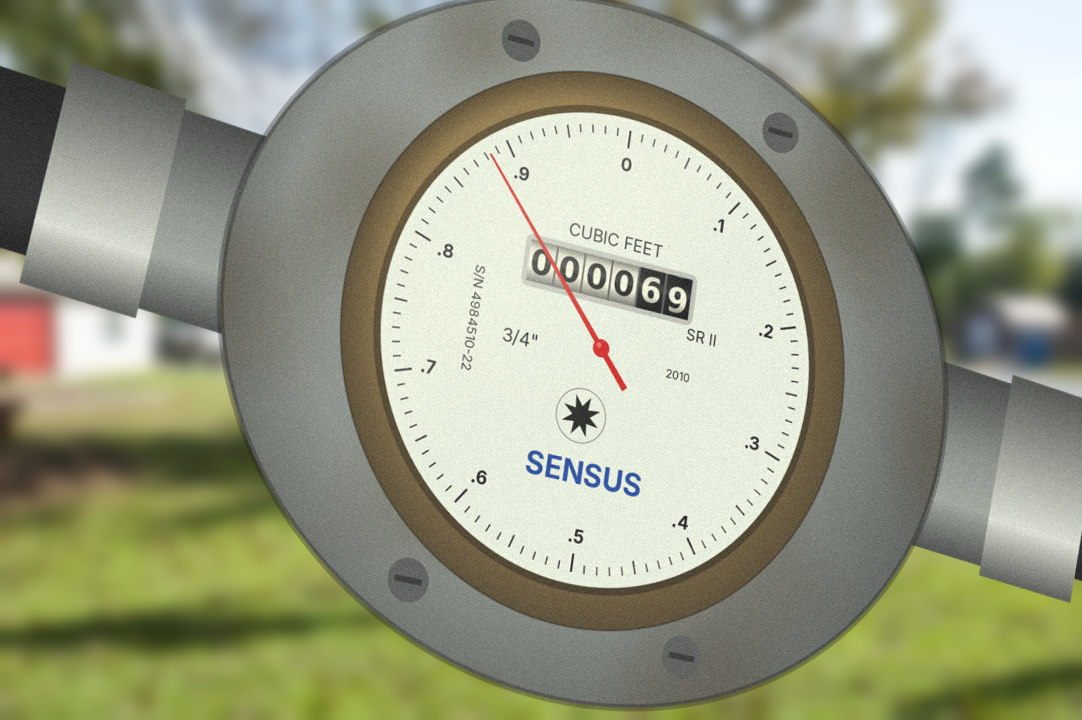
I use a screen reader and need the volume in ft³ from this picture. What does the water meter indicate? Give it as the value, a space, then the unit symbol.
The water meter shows 68.88 ft³
